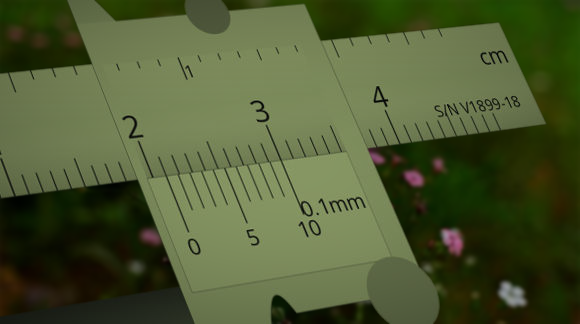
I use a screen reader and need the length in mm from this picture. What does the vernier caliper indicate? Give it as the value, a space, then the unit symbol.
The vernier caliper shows 21.0 mm
